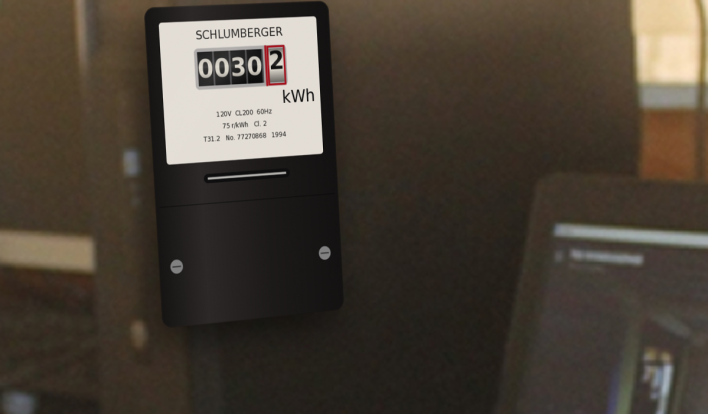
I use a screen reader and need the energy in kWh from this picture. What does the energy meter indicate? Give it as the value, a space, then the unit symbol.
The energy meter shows 30.2 kWh
